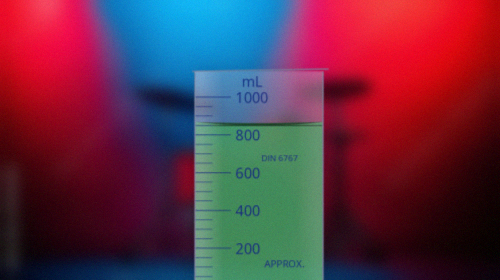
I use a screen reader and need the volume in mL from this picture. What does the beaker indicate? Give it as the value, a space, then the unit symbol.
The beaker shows 850 mL
